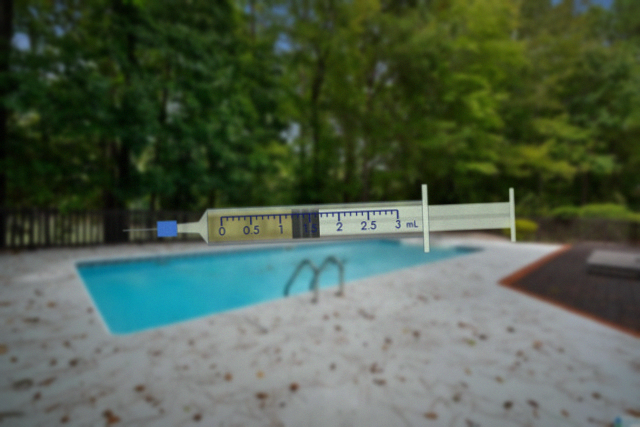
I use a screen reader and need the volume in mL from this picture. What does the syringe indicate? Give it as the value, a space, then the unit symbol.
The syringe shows 1.2 mL
